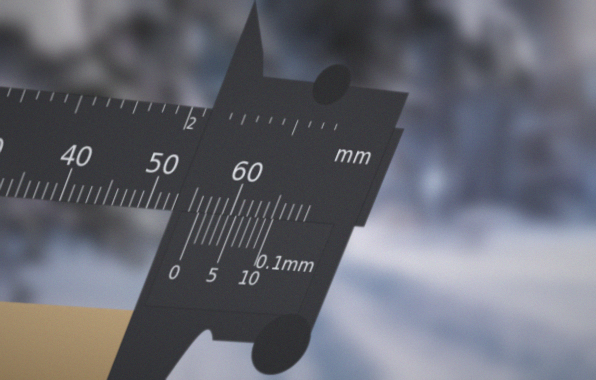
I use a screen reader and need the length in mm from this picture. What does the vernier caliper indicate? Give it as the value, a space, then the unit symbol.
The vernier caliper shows 56.2 mm
